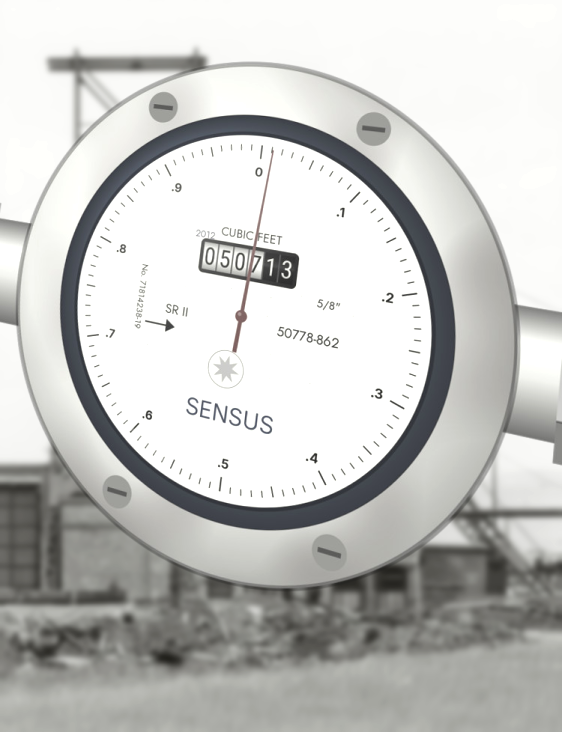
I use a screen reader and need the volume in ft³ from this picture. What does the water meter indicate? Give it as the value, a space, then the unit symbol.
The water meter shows 50713.01 ft³
